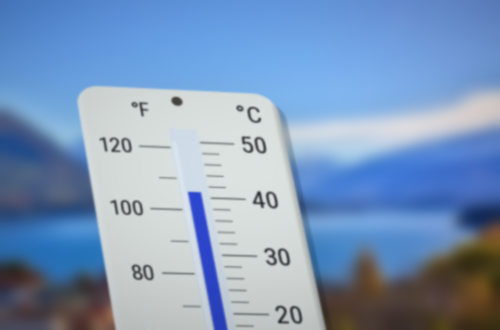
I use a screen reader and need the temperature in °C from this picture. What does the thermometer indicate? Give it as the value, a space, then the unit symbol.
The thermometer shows 41 °C
